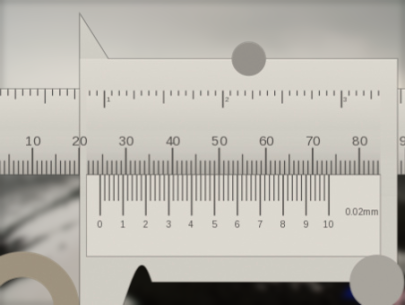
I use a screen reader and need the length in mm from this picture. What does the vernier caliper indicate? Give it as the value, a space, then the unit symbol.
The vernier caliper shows 24.5 mm
